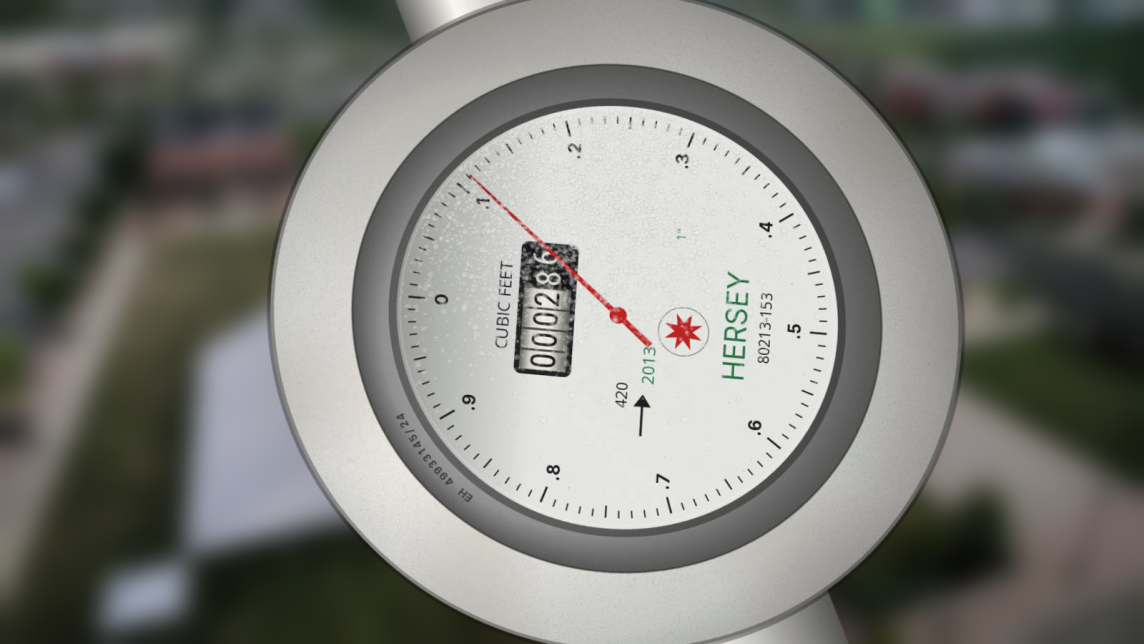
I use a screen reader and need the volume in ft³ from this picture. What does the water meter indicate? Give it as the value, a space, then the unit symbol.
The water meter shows 286.11 ft³
